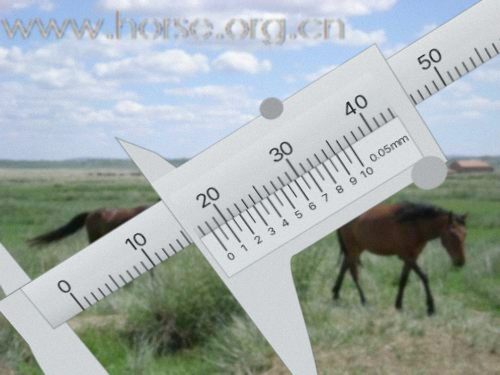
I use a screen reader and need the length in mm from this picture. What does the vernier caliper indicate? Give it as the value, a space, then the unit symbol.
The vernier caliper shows 18.0 mm
